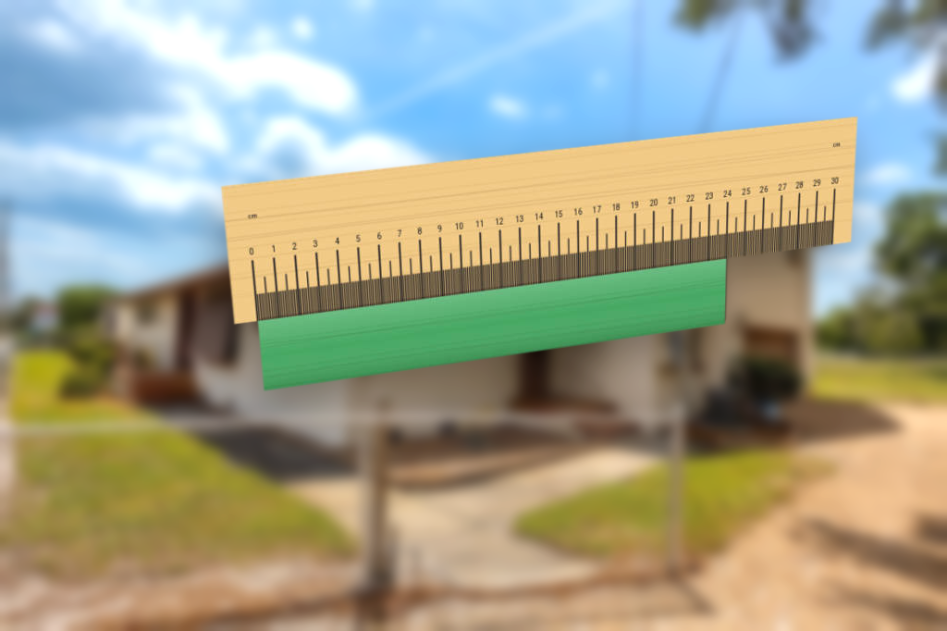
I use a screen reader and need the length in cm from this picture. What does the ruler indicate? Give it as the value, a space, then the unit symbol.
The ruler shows 24 cm
